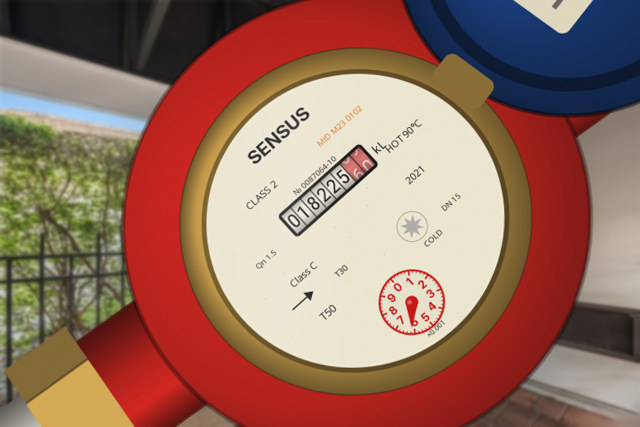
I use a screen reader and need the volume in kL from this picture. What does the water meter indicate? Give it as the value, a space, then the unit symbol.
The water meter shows 18225.596 kL
